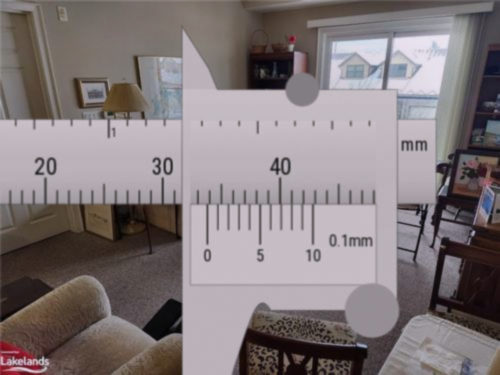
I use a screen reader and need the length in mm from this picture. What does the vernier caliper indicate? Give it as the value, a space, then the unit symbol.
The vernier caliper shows 33.8 mm
